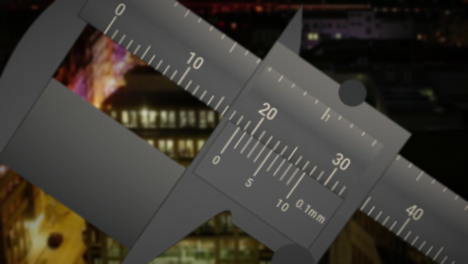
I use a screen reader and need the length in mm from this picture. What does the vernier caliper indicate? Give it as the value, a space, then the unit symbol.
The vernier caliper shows 18.4 mm
